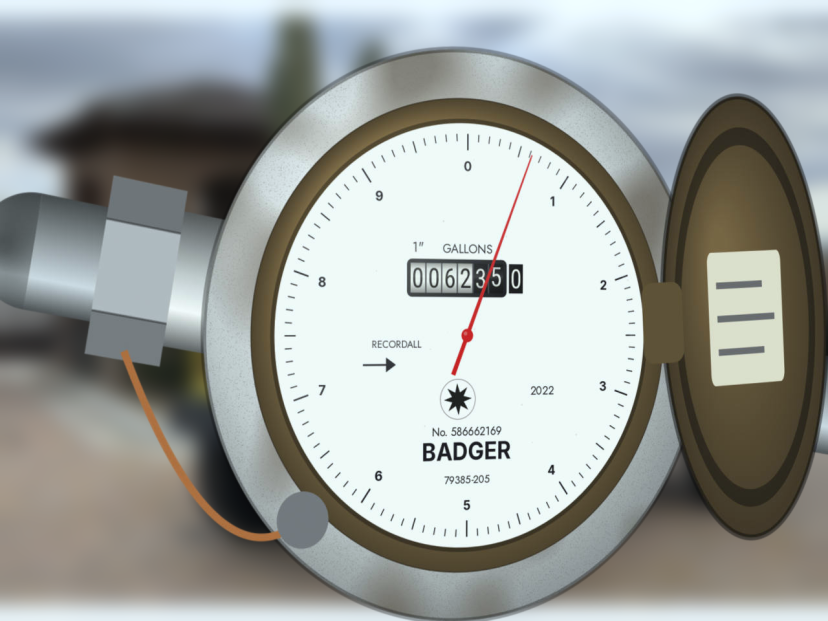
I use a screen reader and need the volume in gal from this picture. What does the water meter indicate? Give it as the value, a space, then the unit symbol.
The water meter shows 62350.6 gal
